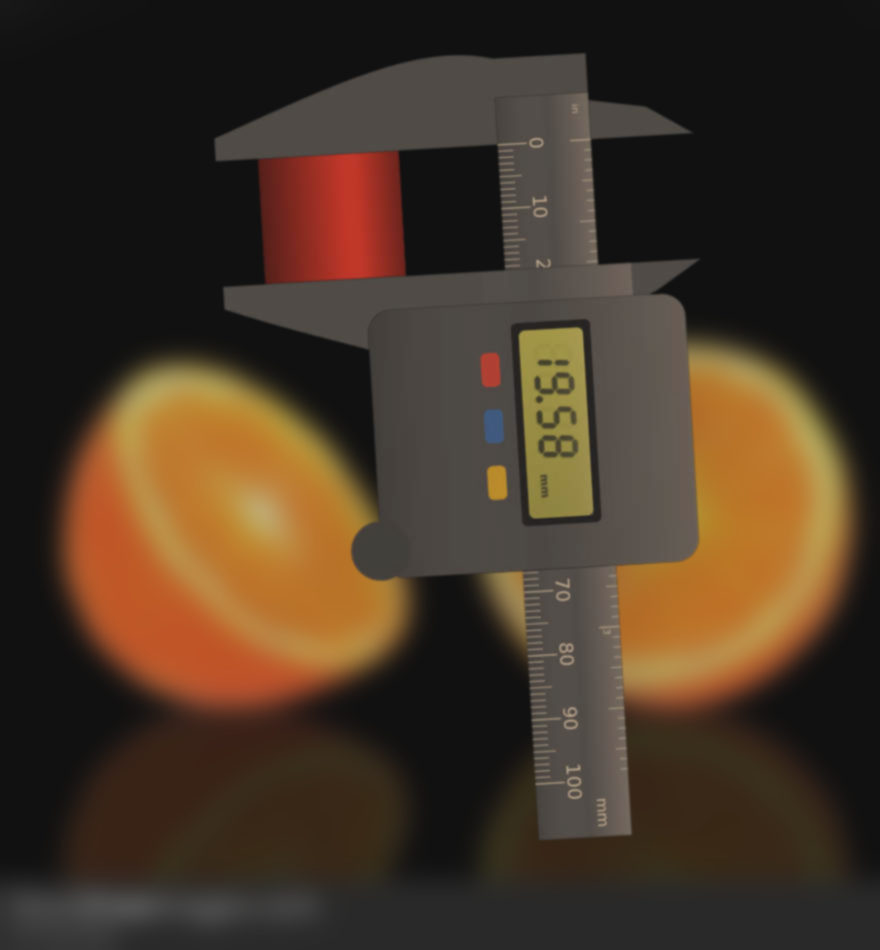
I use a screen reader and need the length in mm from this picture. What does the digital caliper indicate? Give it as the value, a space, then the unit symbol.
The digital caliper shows 19.58 mm
